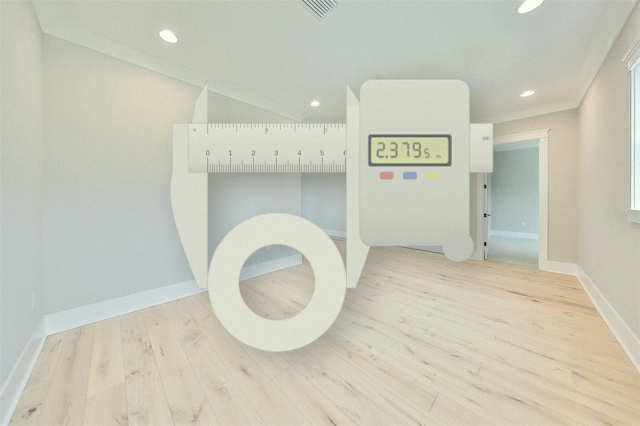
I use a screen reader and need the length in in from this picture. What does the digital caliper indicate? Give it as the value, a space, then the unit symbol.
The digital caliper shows 2.3795 in
